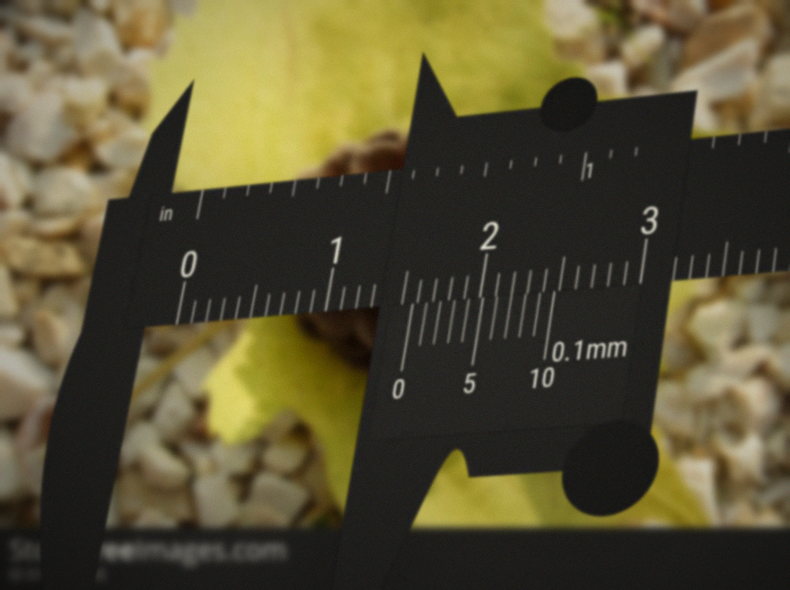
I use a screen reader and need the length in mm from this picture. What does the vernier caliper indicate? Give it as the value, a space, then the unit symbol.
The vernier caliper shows 15.7 mm
